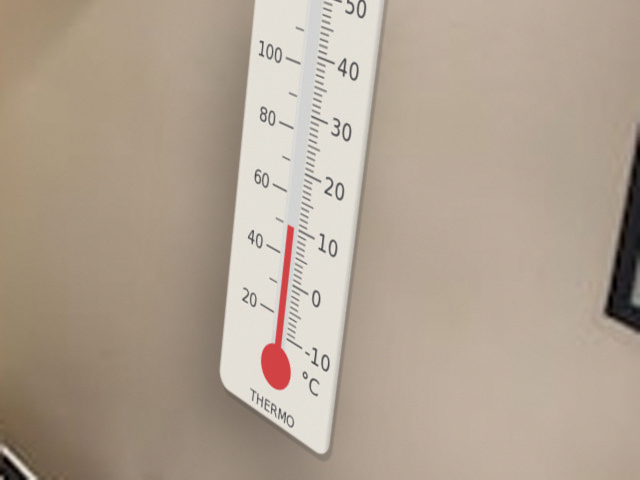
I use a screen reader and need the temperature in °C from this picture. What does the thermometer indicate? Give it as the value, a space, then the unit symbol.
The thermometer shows 10 °C
